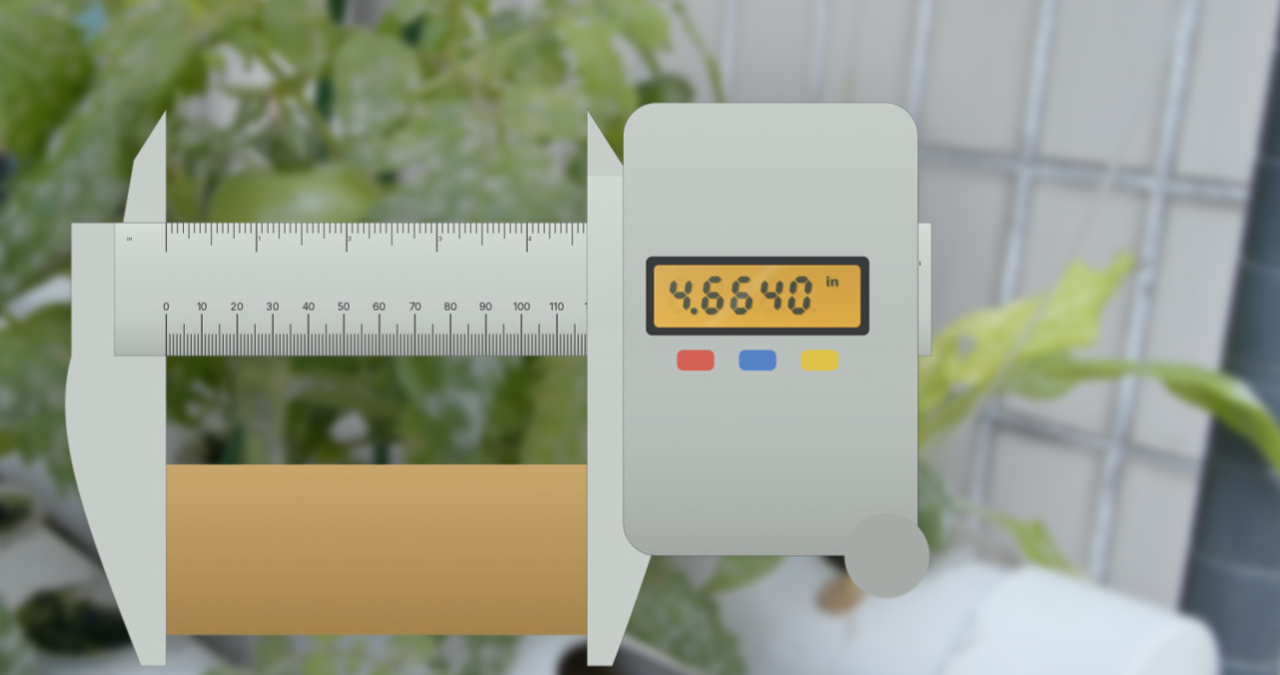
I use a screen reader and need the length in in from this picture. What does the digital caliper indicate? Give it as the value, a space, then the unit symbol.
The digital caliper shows 4.6640 in
